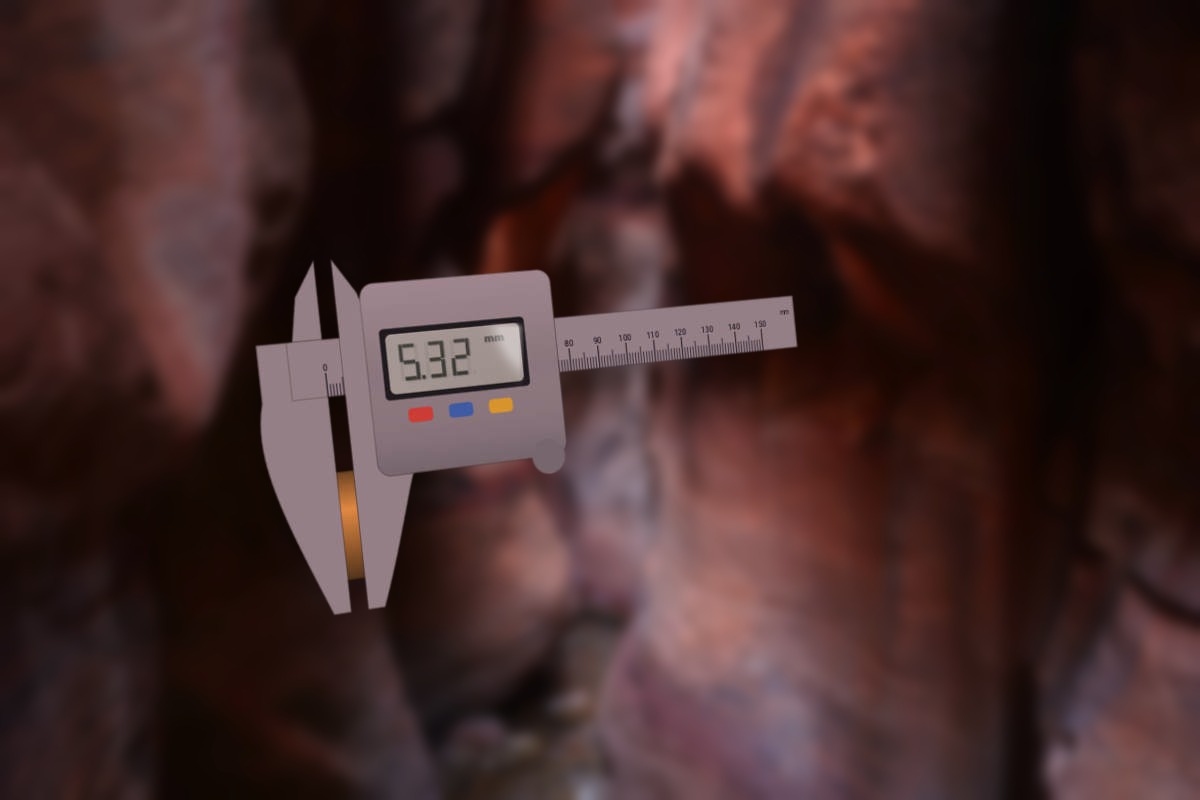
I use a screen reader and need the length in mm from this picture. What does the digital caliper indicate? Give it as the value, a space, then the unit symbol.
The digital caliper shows 5.32 mm
